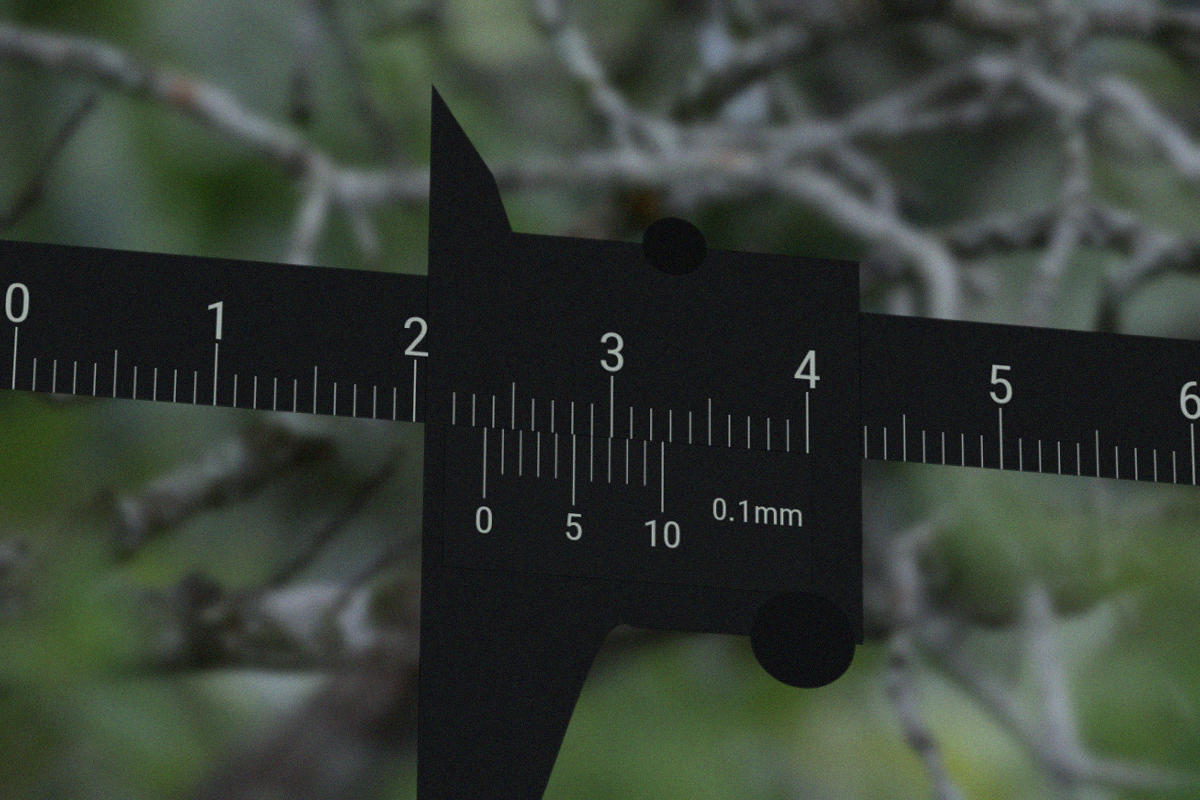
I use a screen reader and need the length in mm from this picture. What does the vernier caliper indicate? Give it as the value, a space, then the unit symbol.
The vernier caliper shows 23.6 mm
